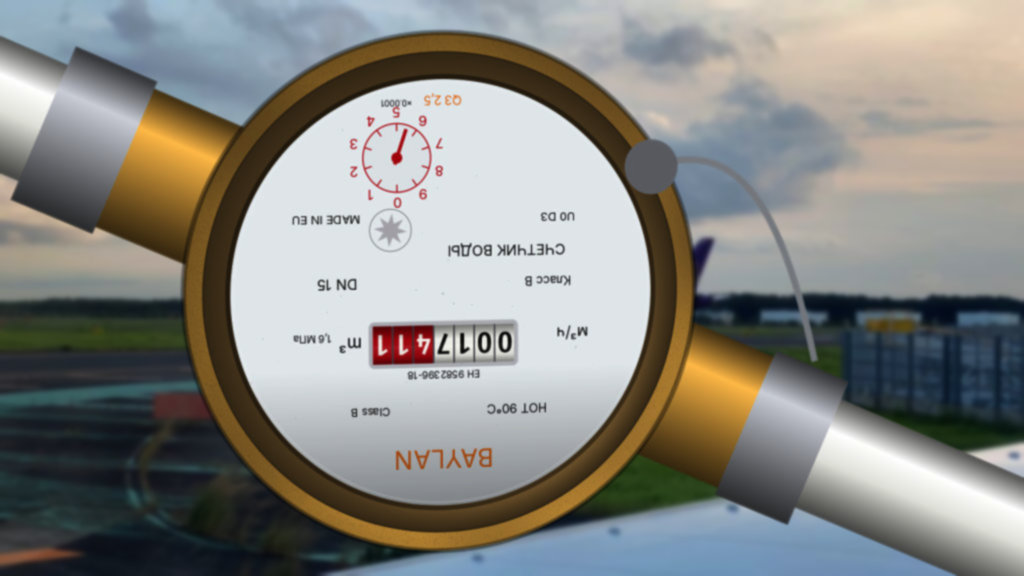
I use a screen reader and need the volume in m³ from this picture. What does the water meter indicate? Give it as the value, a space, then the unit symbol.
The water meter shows 17.4115 m³
